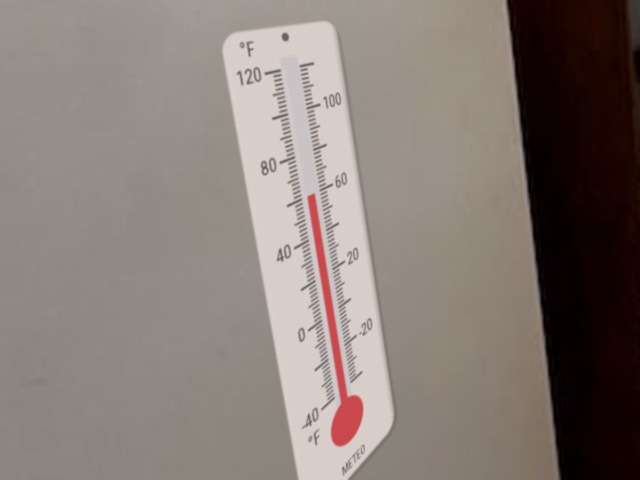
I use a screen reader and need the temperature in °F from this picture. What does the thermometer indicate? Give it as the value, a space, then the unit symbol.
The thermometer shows 60 °F
